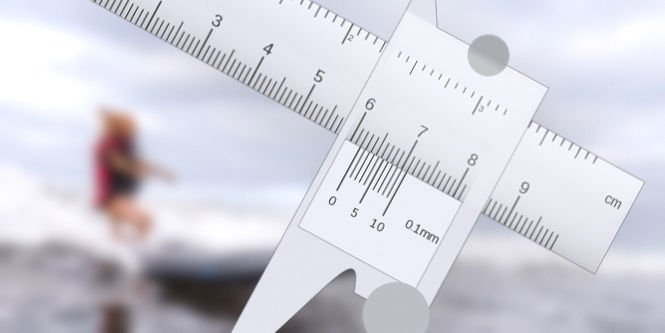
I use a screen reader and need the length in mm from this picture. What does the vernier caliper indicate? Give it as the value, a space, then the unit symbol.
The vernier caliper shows 62.0 mm
